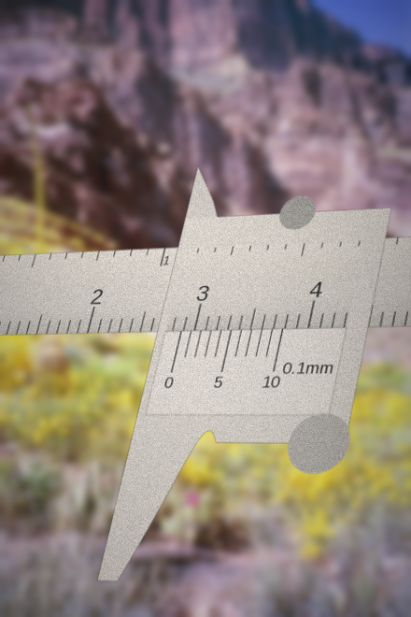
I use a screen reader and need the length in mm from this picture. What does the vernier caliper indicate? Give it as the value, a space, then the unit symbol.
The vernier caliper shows 28.8 mm
